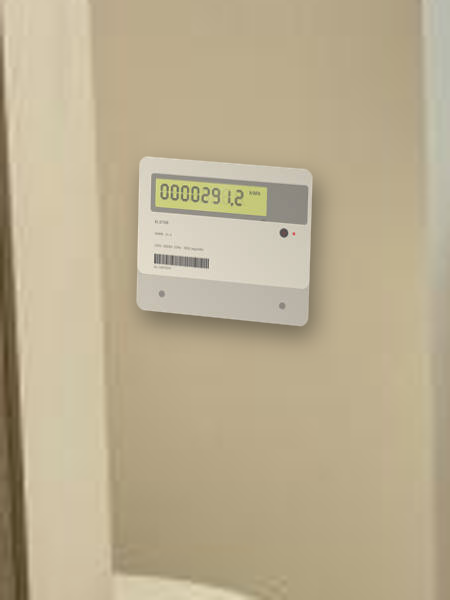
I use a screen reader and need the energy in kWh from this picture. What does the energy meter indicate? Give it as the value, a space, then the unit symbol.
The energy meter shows 291.2 kWh
